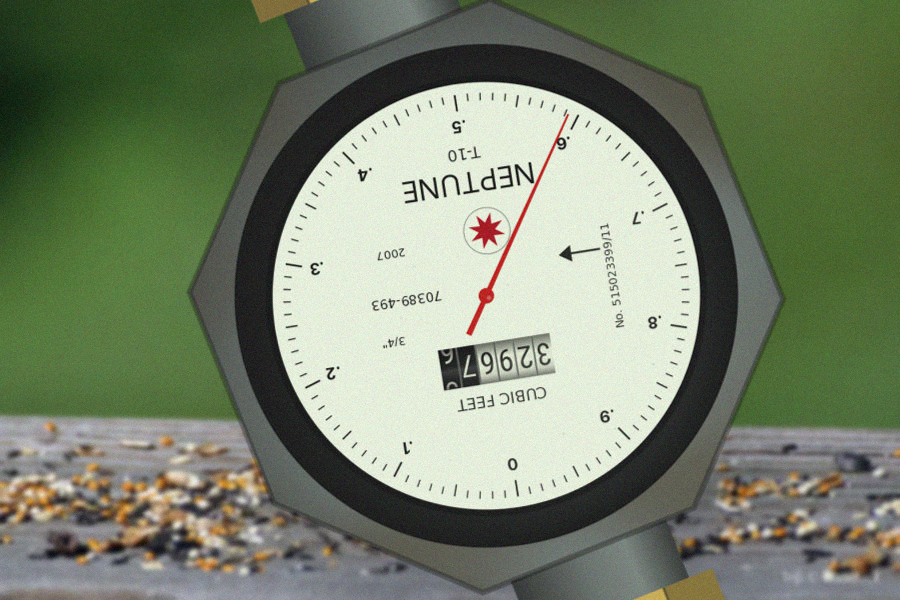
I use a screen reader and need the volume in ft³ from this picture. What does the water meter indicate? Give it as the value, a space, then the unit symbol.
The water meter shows 329675.59 ft³
